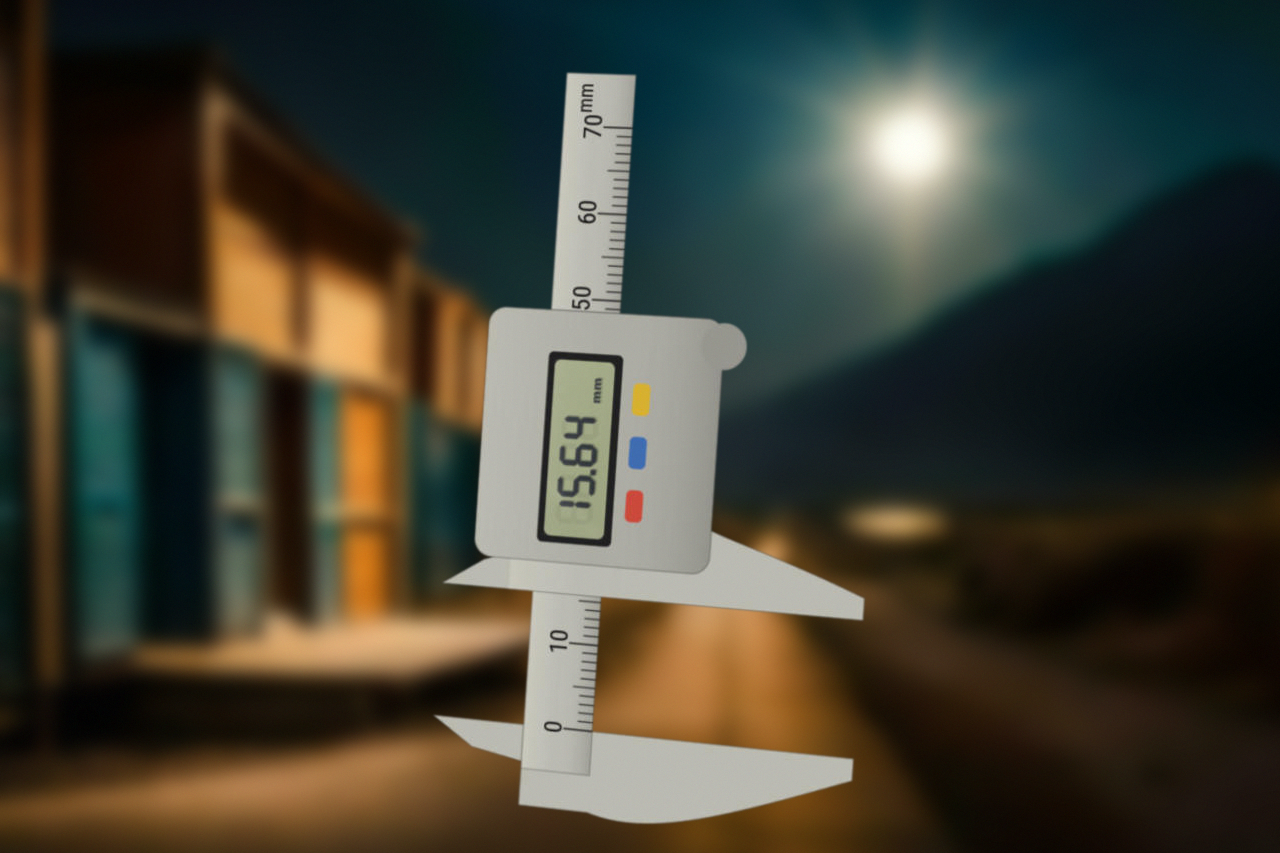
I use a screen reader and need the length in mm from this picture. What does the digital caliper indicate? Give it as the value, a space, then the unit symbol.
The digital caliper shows 15.64 mm
